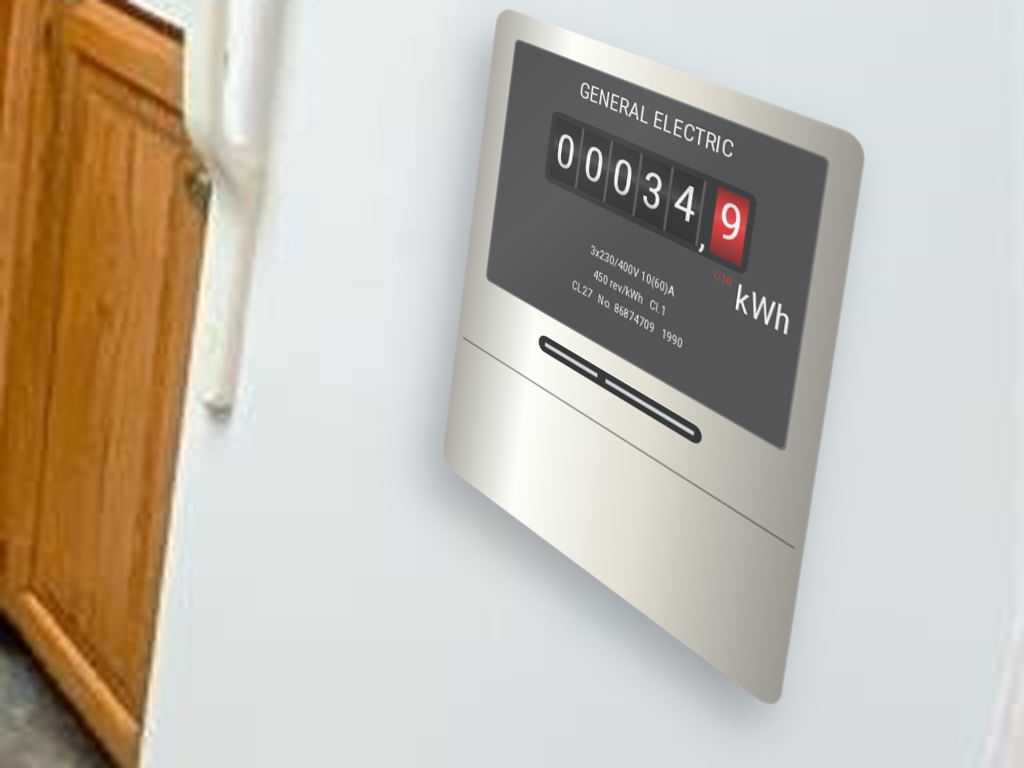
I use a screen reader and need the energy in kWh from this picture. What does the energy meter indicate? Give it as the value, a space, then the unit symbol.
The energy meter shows 34.9 kWh
